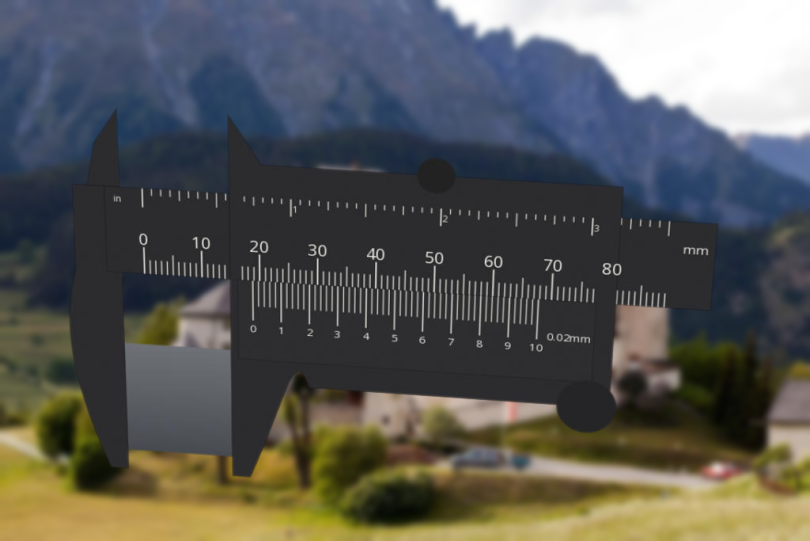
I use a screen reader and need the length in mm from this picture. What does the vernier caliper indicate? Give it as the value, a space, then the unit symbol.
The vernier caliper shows 18.8 mm
